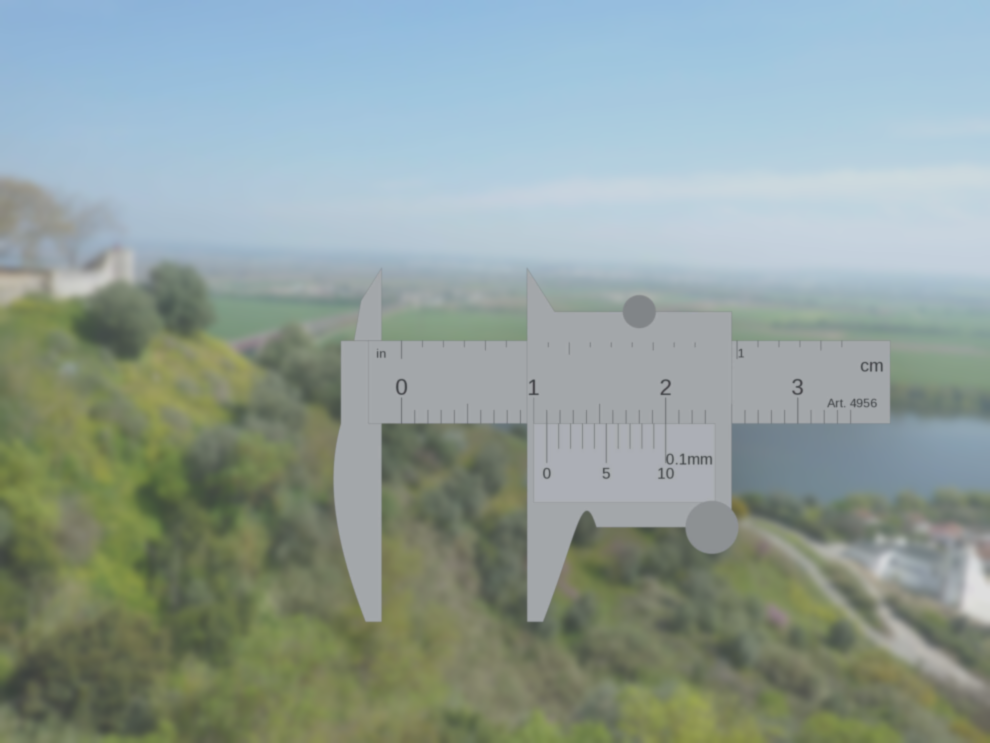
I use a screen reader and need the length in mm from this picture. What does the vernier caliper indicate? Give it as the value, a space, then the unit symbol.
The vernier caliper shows 11.0 mm
